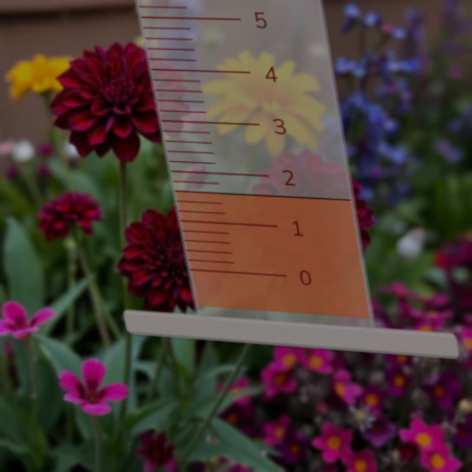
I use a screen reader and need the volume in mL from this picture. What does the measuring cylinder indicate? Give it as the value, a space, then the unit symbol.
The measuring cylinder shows 1.6 mL
